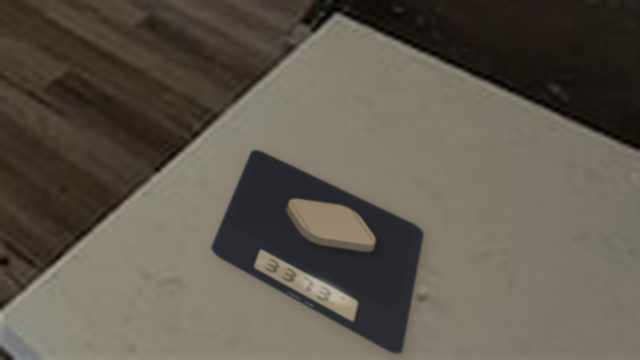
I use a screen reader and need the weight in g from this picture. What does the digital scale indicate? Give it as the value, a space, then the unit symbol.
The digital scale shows 3373 g
